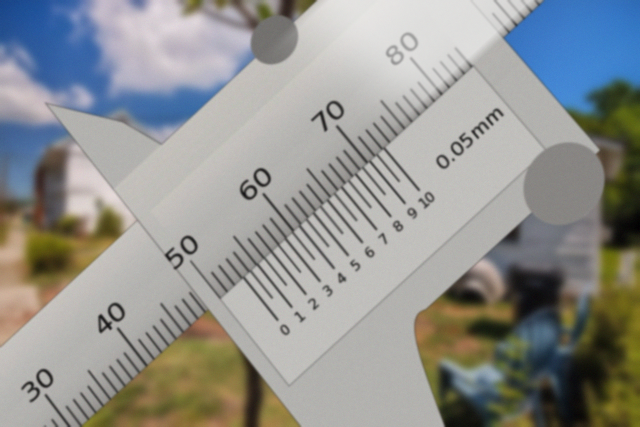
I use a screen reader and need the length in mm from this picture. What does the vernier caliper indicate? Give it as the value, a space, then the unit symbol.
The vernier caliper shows 53.2 mm
